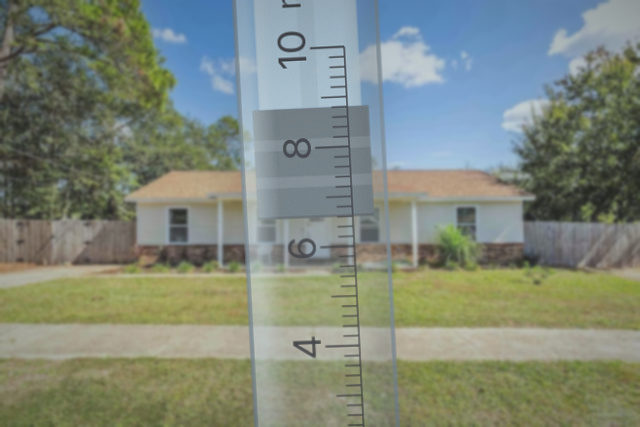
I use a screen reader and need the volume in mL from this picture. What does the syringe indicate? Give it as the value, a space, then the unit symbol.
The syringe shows 6.6 mL
